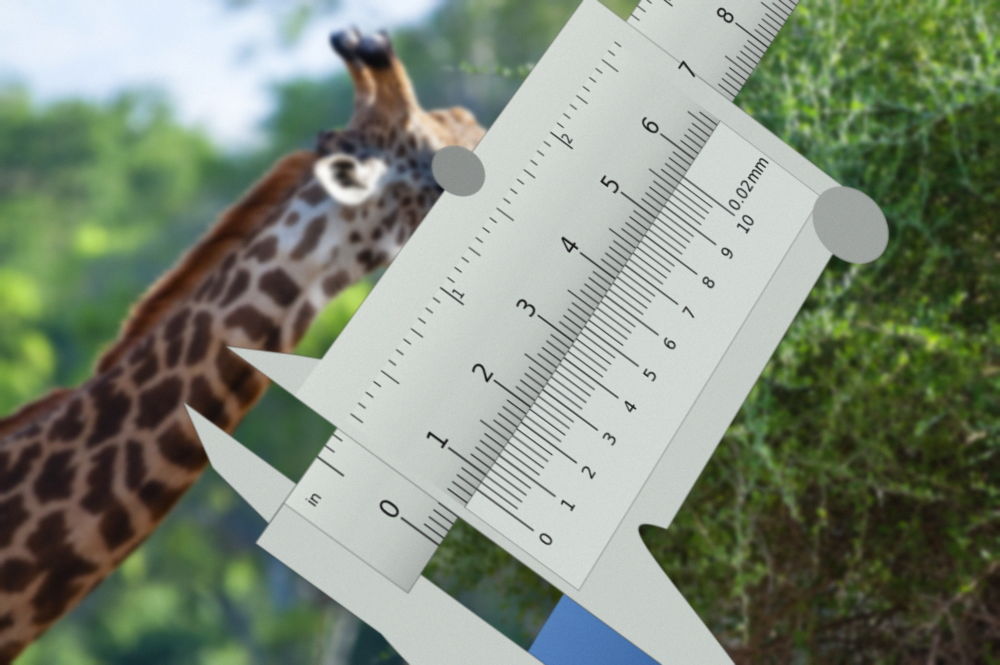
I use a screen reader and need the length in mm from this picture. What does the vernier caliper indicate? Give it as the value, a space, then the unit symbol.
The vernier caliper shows 8.0 mm
